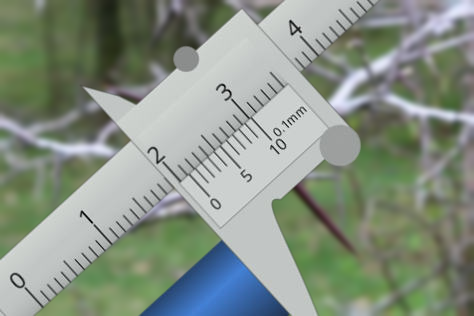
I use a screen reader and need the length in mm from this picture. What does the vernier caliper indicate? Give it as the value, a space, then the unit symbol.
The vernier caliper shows 21.2 mm
